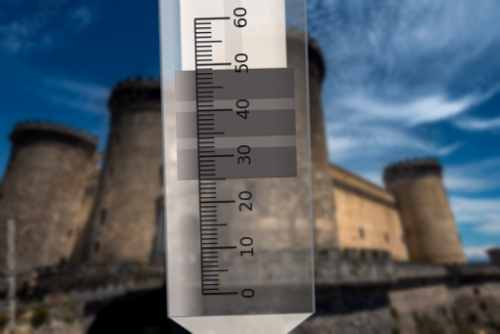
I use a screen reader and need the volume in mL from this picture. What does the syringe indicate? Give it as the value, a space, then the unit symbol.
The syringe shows 25 mL
